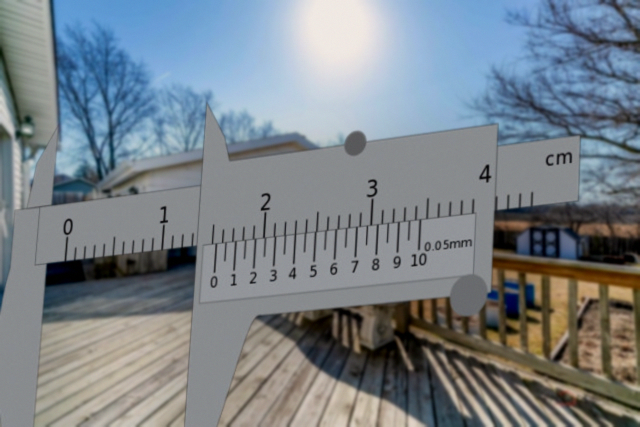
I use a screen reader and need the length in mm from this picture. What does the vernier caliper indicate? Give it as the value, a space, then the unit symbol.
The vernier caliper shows 15.4 mm
